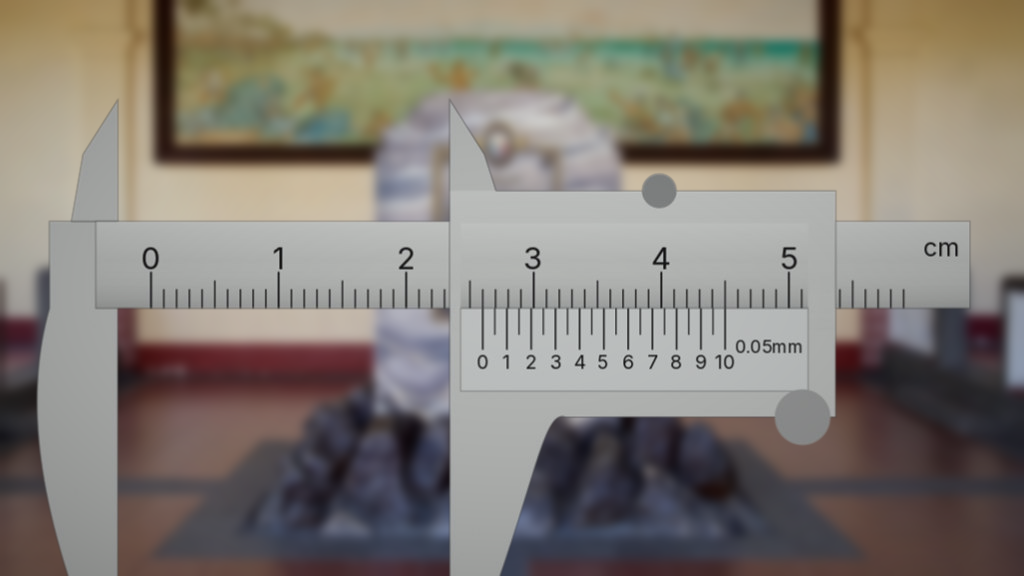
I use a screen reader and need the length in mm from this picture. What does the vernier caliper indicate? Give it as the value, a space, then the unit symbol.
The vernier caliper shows 26.0 mm
